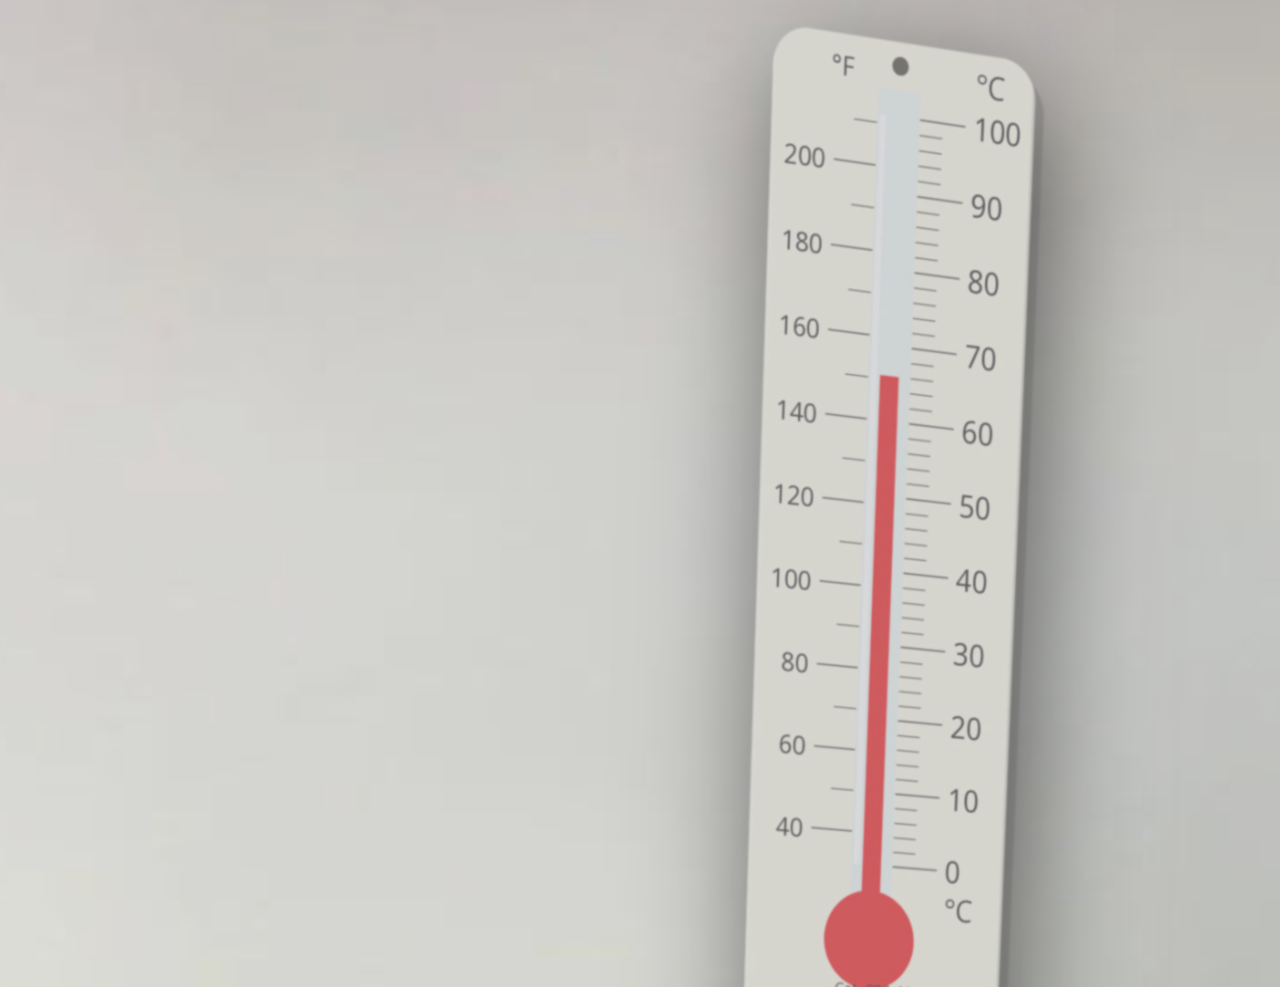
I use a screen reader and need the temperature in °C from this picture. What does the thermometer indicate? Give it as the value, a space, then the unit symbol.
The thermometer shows 66 °C
